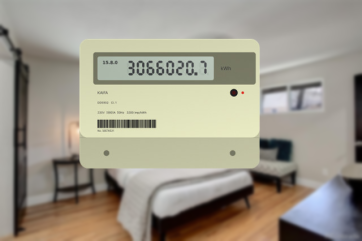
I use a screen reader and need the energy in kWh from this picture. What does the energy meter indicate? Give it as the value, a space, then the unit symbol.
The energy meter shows 3066020.7 kWh
